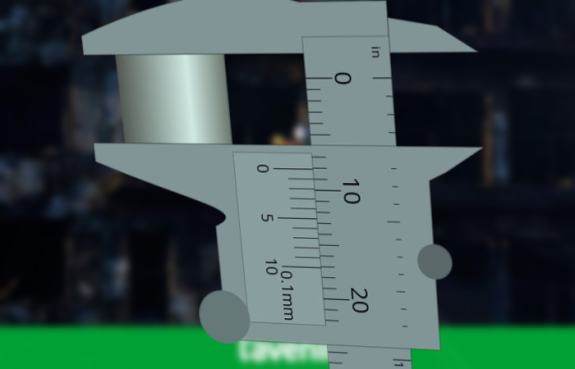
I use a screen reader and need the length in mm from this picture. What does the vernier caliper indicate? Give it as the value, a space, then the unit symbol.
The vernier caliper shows 8.1 mm
